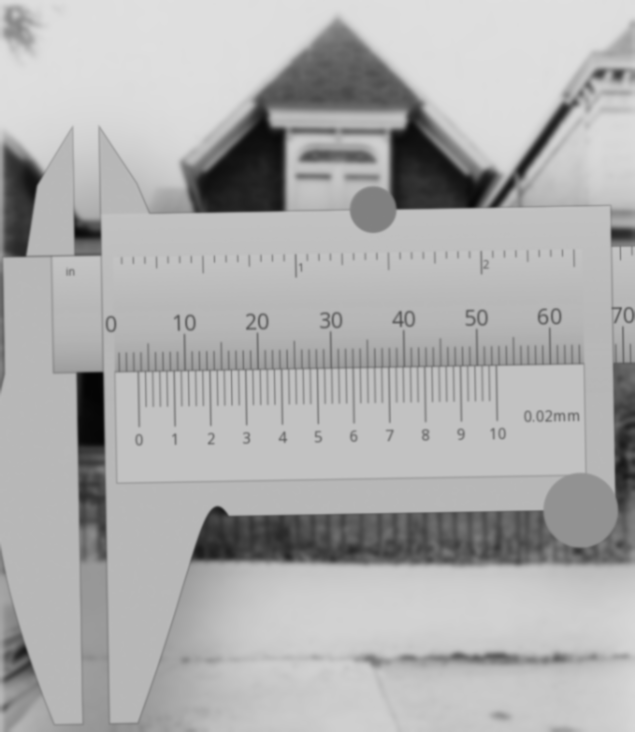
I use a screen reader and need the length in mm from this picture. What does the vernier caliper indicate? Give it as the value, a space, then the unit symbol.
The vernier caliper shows 3.6 mm
